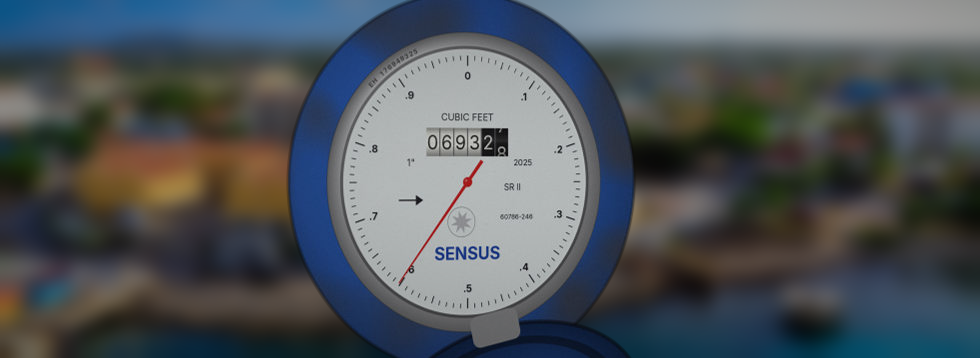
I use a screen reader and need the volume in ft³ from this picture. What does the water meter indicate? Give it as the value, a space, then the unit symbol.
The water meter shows 69327.60 ft³
